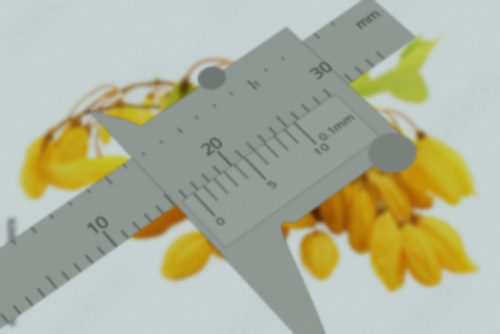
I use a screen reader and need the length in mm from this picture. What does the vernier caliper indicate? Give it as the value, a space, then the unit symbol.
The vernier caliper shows 16.6 mm
